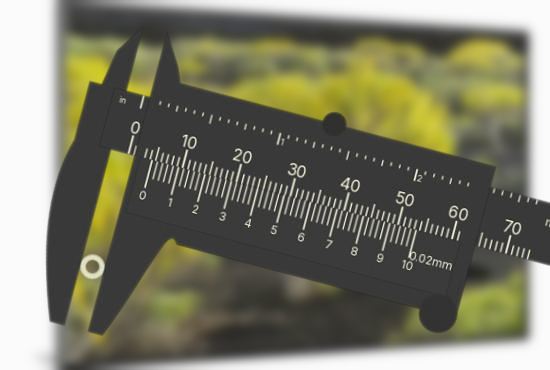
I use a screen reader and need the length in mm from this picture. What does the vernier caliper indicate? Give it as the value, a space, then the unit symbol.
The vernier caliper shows 4.4 mm
